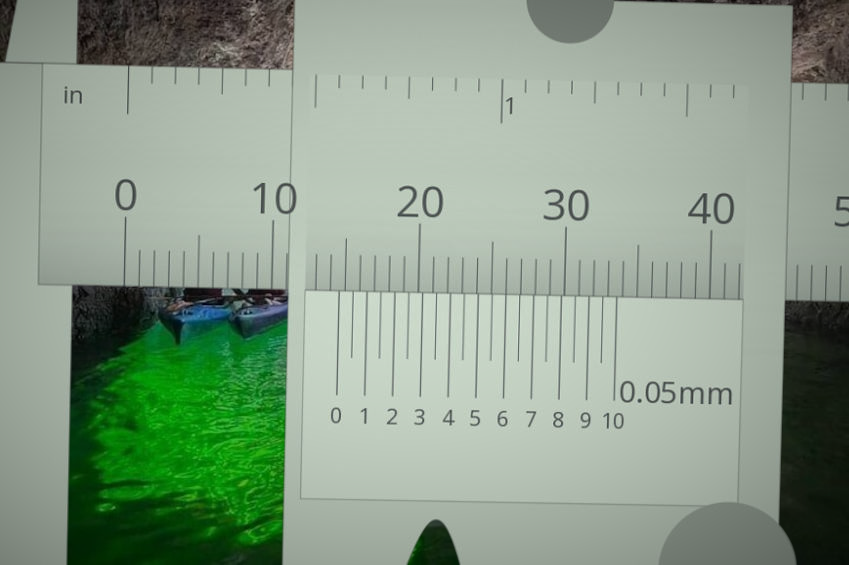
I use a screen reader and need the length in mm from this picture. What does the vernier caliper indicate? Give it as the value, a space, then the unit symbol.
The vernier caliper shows 14.6 mm
